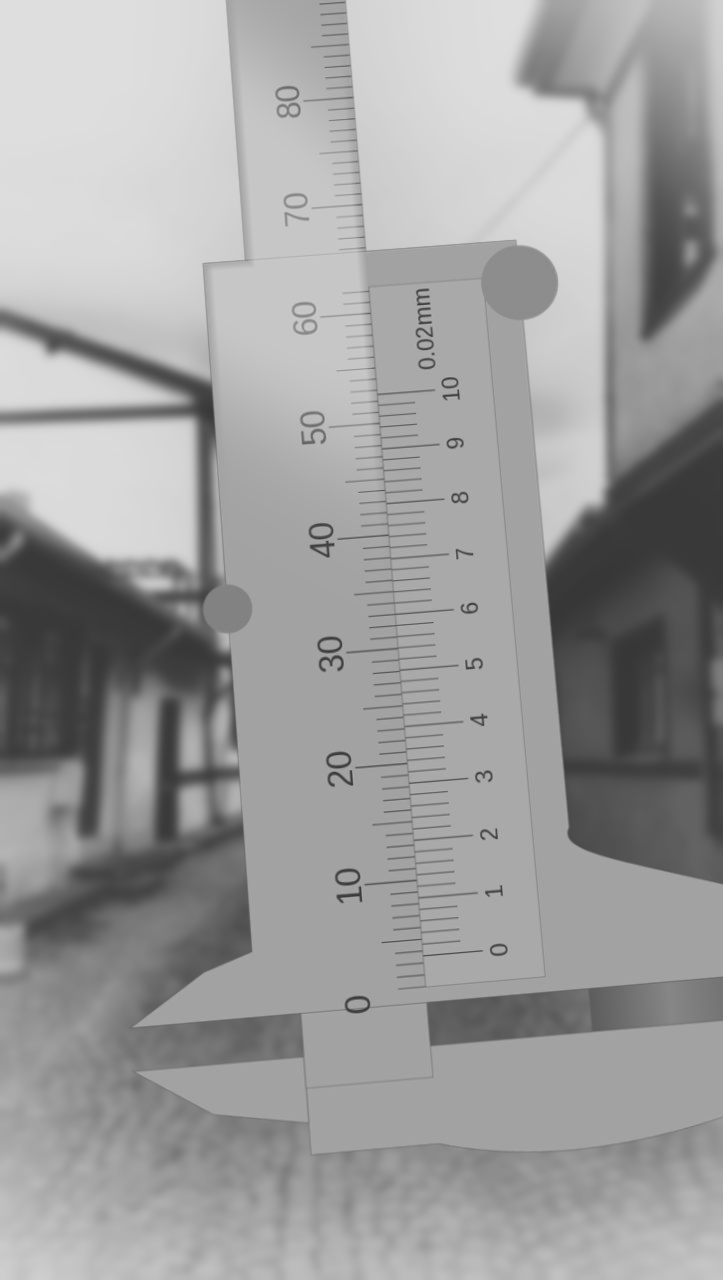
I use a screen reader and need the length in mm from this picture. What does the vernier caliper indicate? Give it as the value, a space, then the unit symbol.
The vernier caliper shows 3.6 mm
